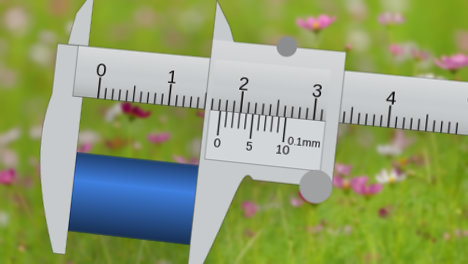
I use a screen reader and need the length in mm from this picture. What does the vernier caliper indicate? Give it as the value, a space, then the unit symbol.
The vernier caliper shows 17.2 mm
